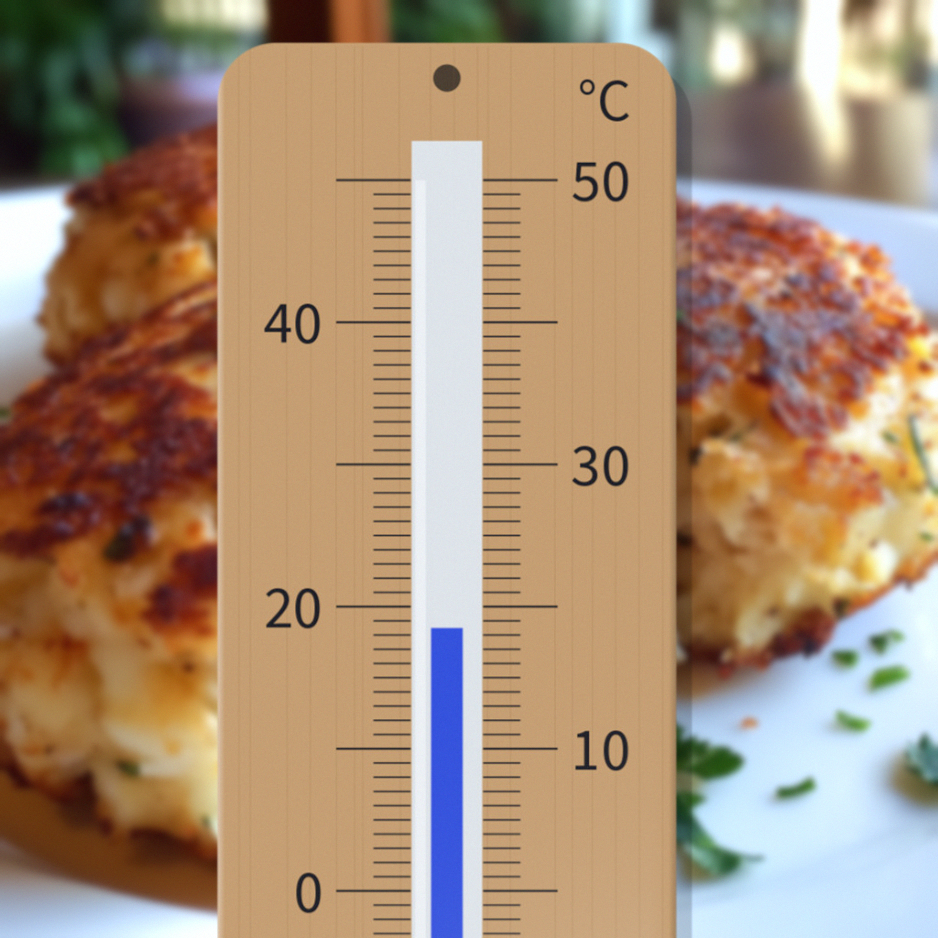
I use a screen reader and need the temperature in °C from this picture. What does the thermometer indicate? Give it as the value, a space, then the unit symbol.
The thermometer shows 18.5 °C
